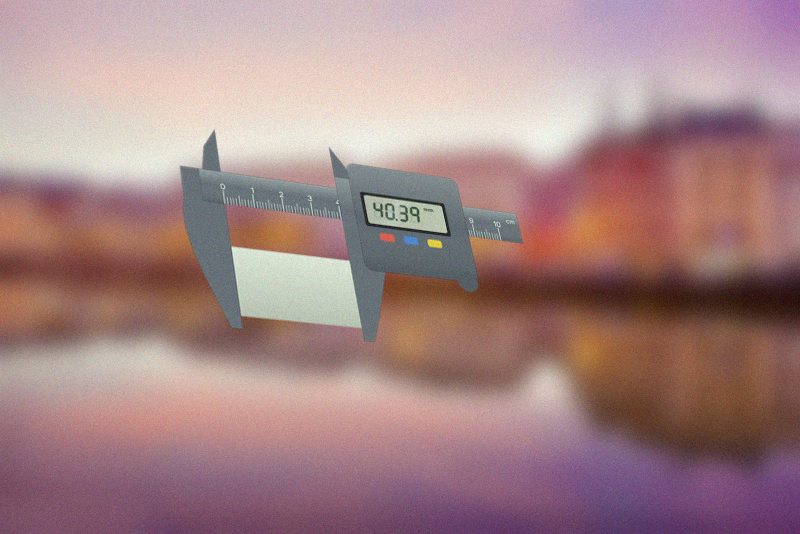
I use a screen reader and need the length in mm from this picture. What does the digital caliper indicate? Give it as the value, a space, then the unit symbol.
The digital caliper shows 40.39 mm
